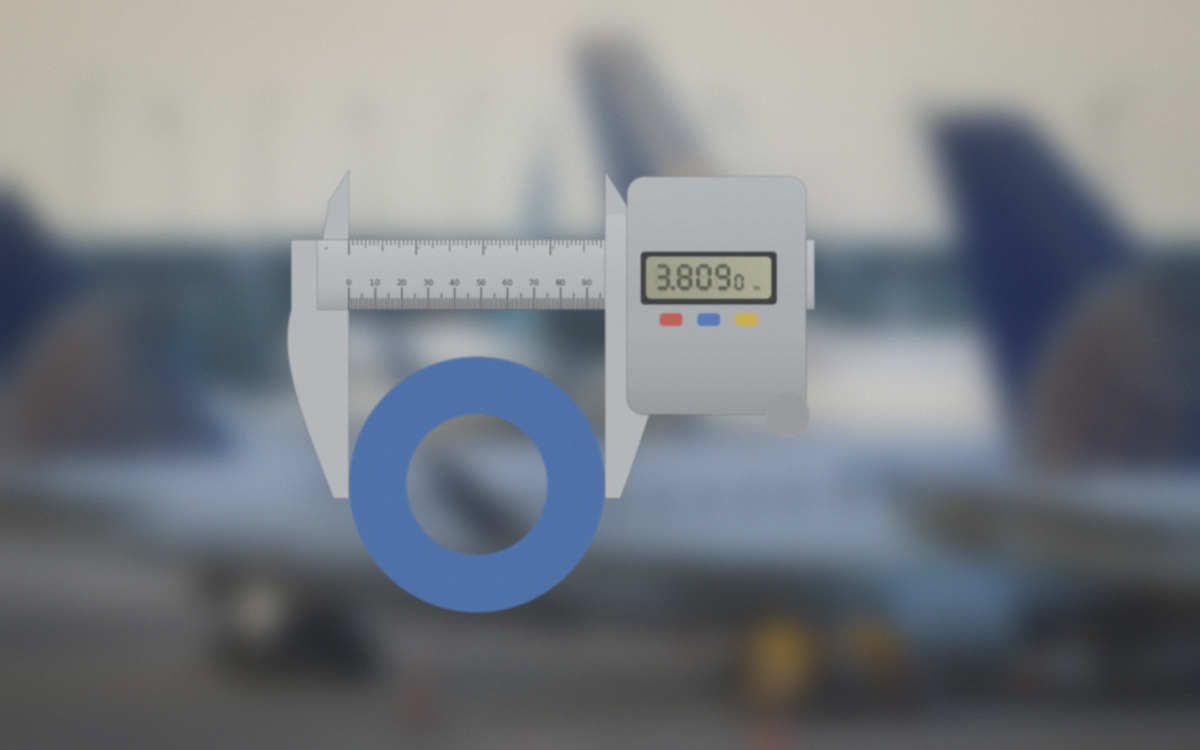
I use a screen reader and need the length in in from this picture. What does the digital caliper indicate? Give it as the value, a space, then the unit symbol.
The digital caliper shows 3.8090 in
